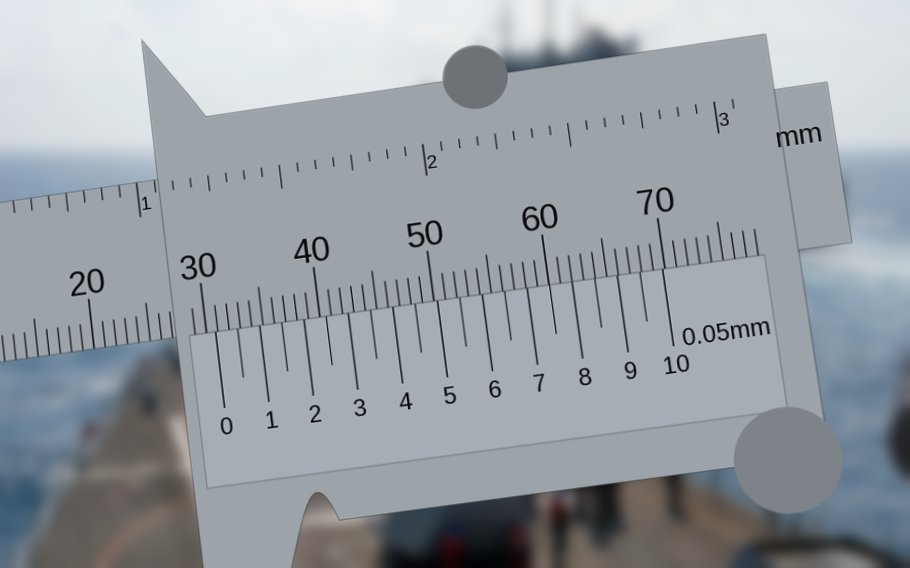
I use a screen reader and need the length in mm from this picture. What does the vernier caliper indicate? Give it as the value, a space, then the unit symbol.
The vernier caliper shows 30.8 mm
